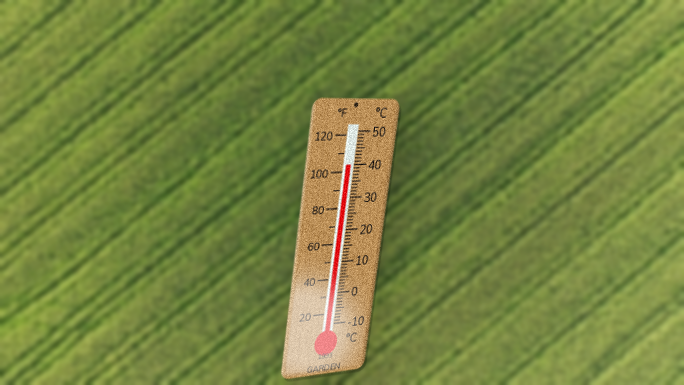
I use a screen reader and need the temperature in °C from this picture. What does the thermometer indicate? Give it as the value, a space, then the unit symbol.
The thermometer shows 40 °C
